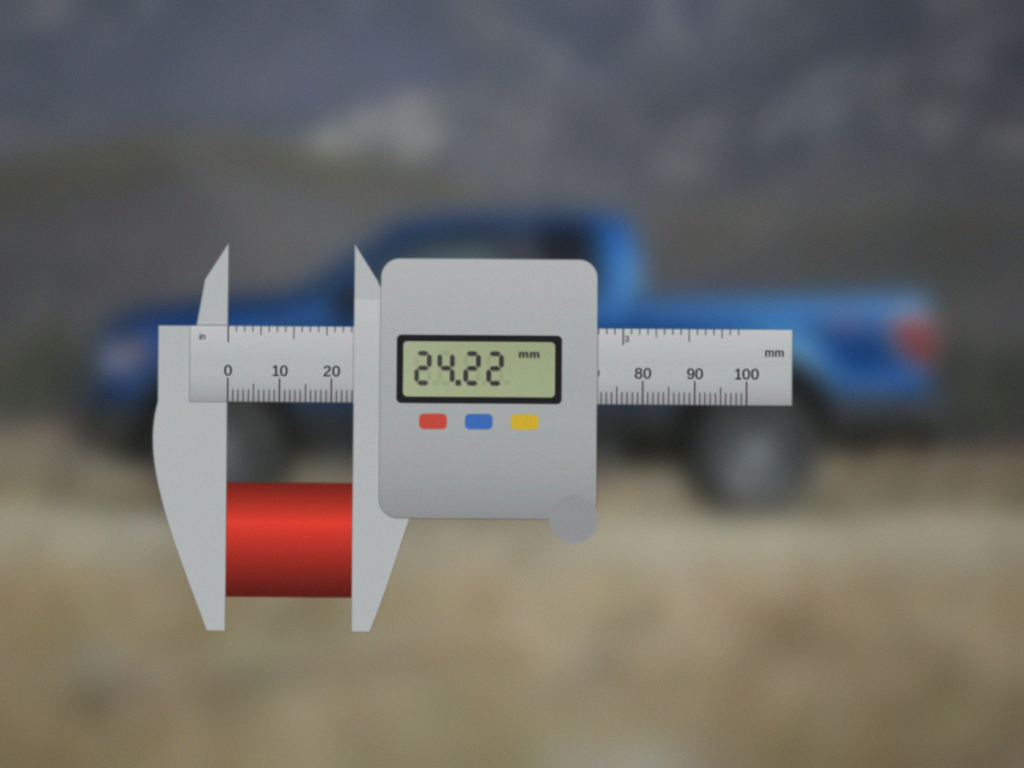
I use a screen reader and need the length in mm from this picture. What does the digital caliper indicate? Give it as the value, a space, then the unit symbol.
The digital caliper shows 24.22 mm
